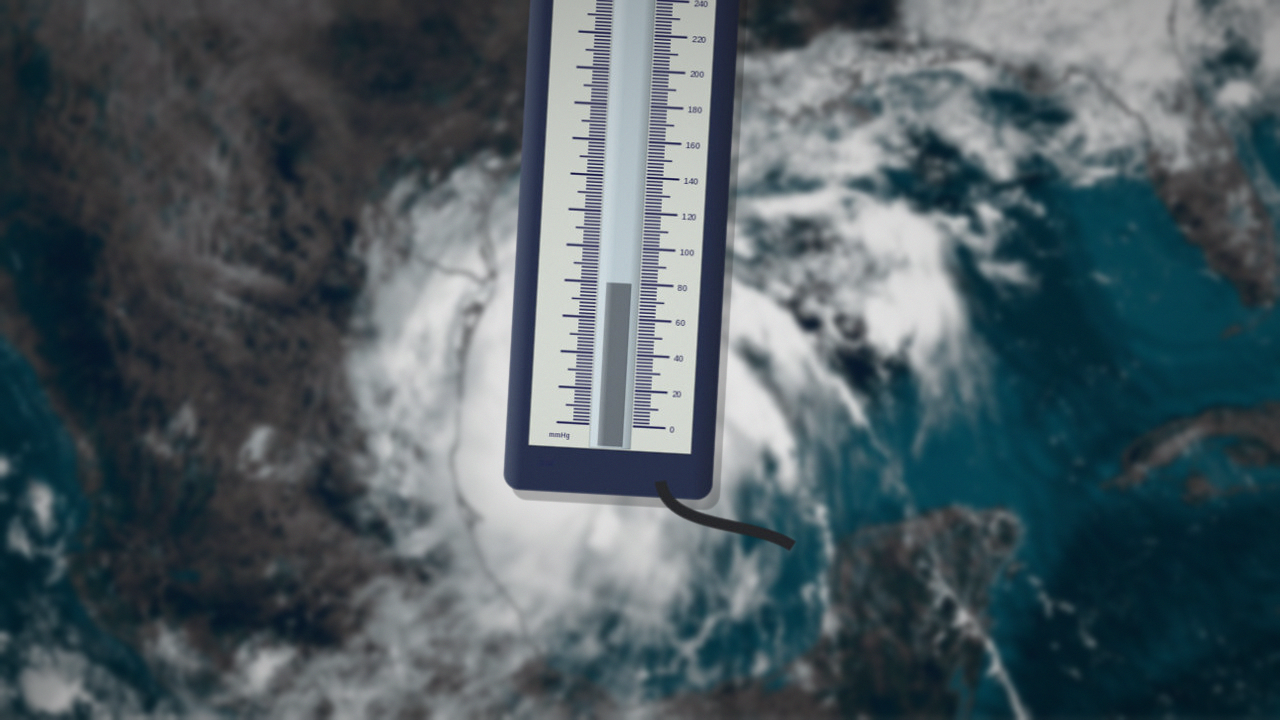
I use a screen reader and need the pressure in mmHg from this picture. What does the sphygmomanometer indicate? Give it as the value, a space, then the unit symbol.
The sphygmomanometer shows 80 mmHg
